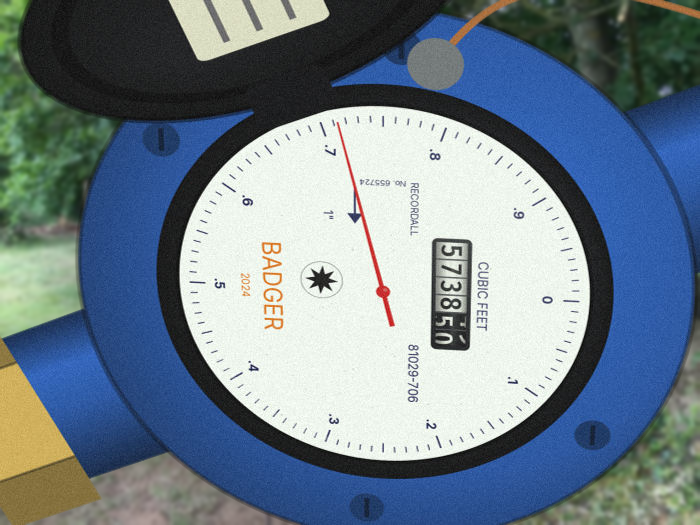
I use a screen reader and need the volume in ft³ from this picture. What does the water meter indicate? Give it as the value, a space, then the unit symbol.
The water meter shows 573849.71 ft³
